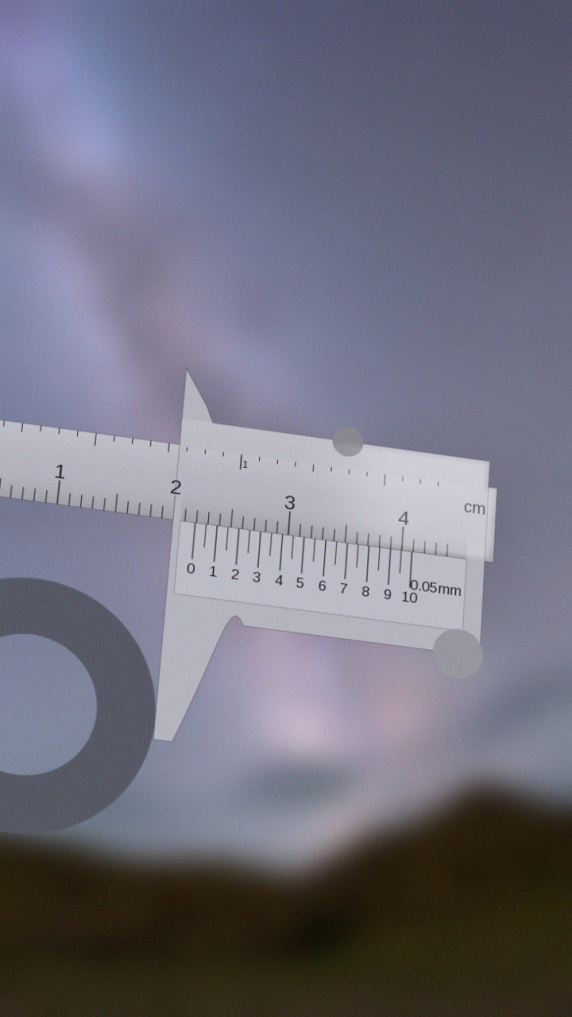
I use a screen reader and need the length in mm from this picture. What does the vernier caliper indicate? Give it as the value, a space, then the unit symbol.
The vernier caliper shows 21.9 mm
